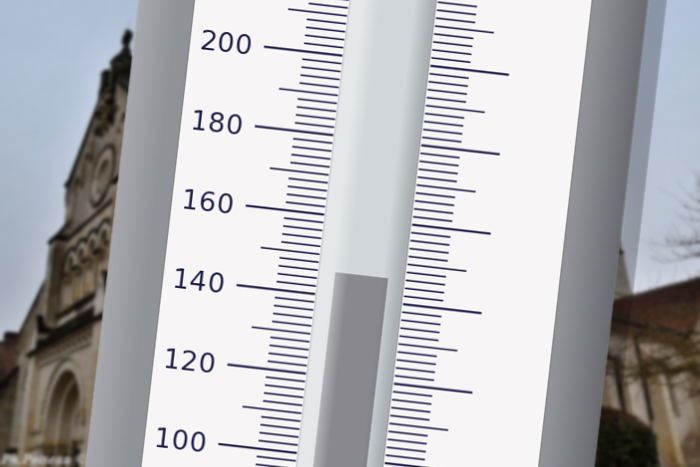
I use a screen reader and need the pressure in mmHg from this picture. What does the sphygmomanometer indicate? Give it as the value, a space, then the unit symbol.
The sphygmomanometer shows 146 mmHg
